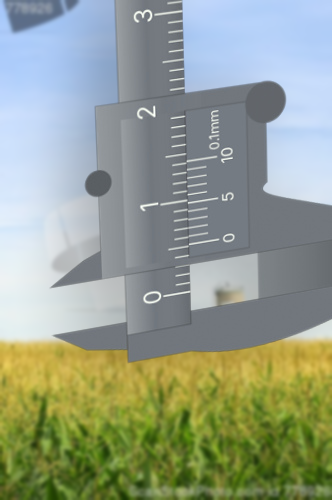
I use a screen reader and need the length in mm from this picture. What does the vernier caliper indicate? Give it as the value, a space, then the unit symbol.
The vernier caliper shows 5.2 mm
